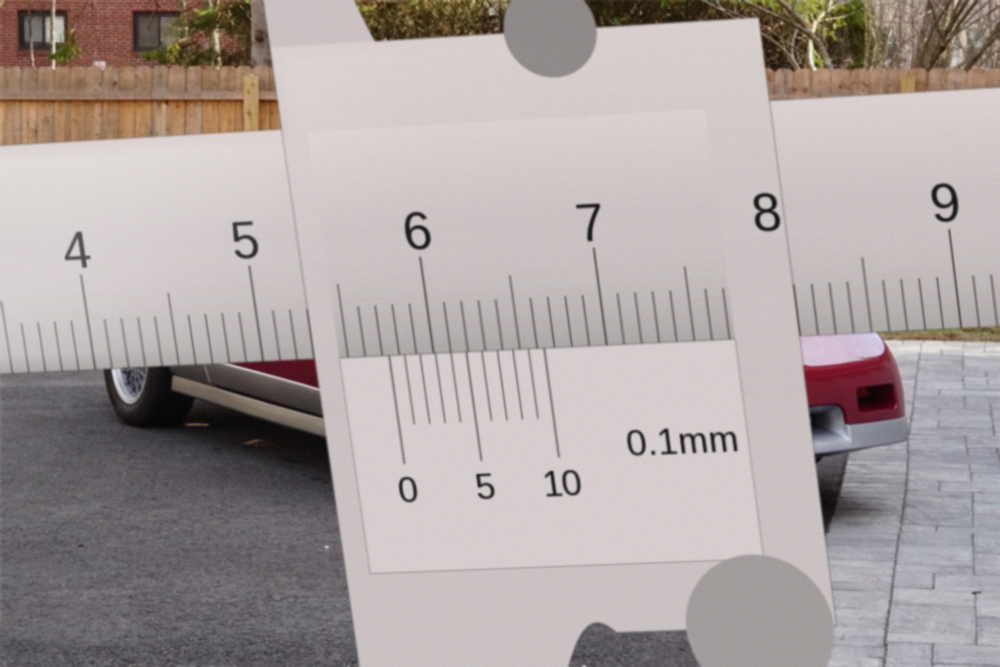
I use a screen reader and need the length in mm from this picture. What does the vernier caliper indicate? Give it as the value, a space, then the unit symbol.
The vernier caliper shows 57.4 mm
